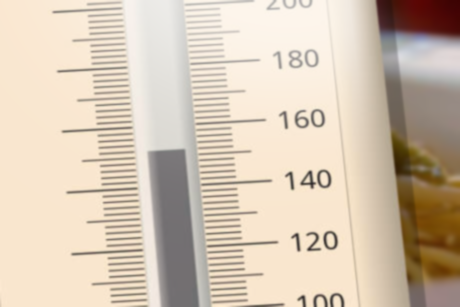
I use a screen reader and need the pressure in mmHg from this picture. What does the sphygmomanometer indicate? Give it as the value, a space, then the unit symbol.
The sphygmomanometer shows 152 mmHg
